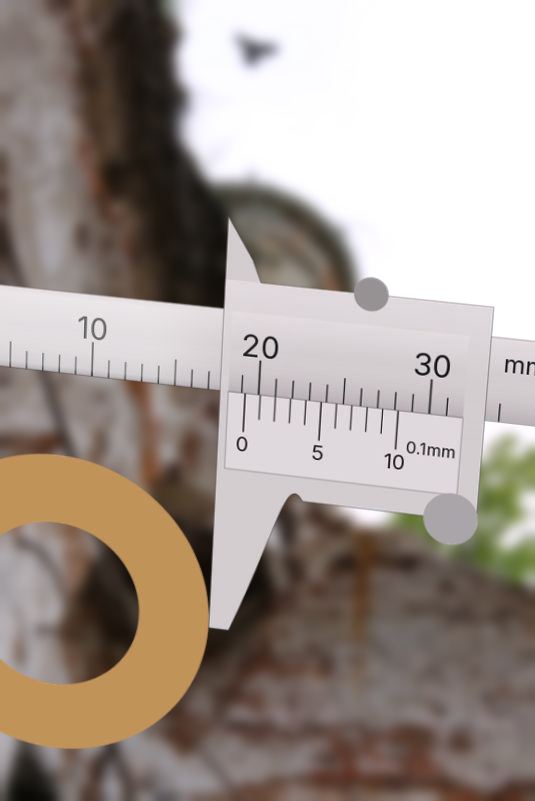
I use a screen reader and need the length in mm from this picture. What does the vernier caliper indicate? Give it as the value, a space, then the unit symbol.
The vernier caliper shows 19.2 mm
